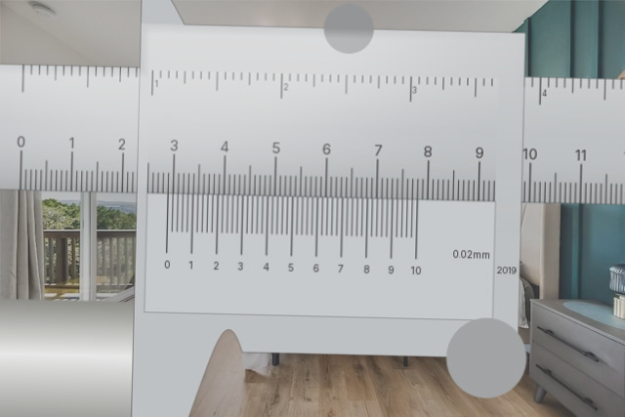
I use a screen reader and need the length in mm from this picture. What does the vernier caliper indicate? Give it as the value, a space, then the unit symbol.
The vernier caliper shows 29.0 mm
